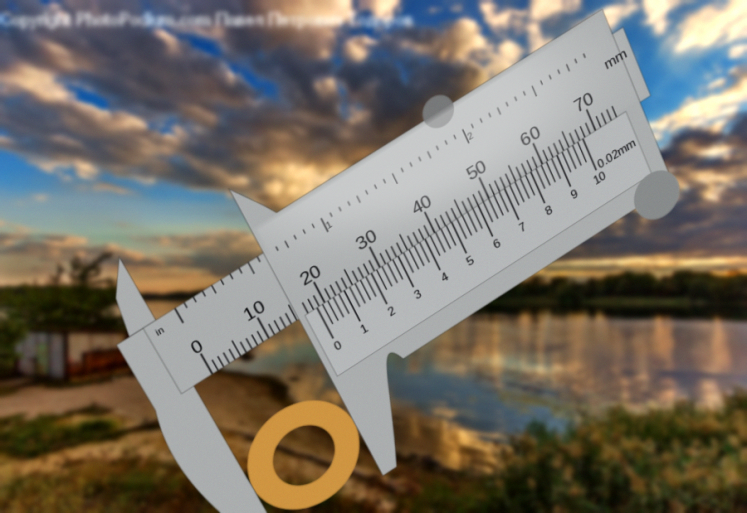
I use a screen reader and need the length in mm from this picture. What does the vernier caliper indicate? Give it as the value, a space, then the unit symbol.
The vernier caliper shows 18.6 mm
